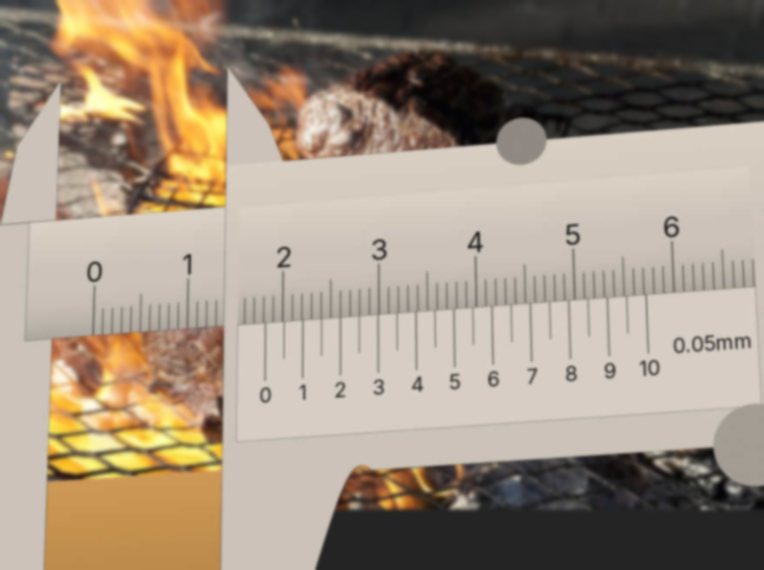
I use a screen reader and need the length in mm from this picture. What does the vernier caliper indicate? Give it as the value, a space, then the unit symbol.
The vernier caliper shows 18.2 mm
